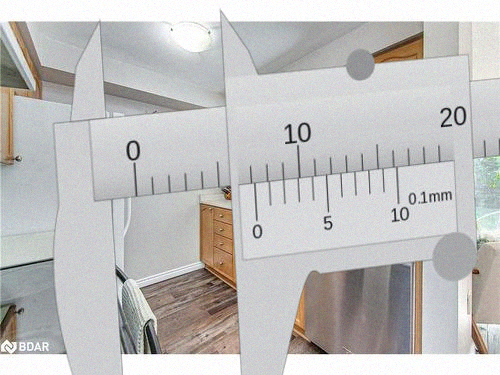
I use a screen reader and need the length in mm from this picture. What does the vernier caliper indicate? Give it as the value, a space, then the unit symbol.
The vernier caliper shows 7.2 mm
